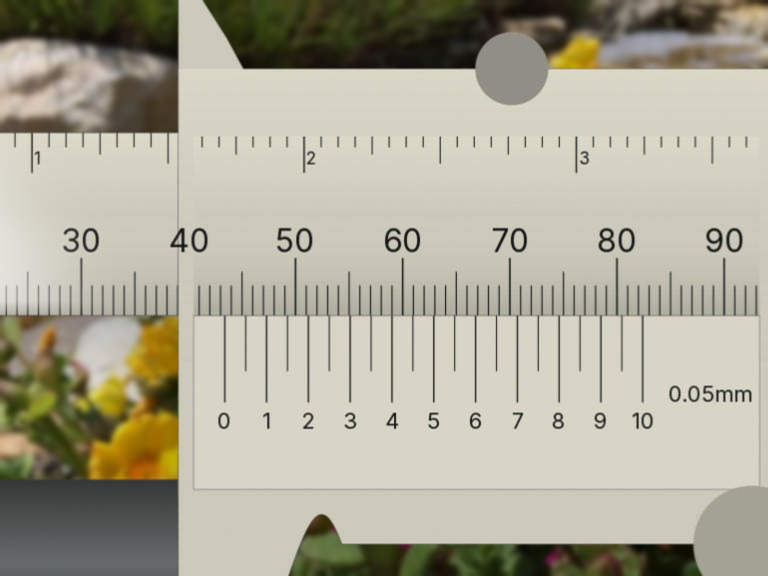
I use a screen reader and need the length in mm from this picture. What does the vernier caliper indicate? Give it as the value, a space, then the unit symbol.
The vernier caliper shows 43.4 mm
